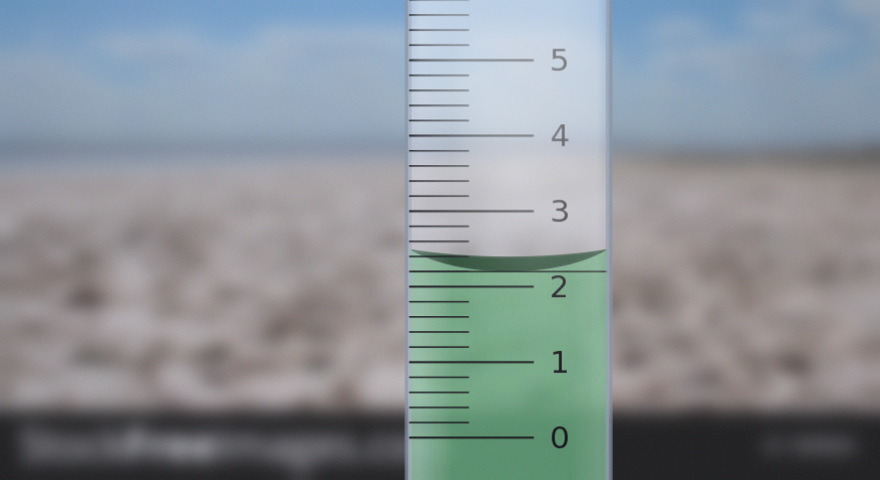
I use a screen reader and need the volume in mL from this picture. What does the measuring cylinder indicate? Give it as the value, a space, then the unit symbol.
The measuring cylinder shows 2.2 mL
